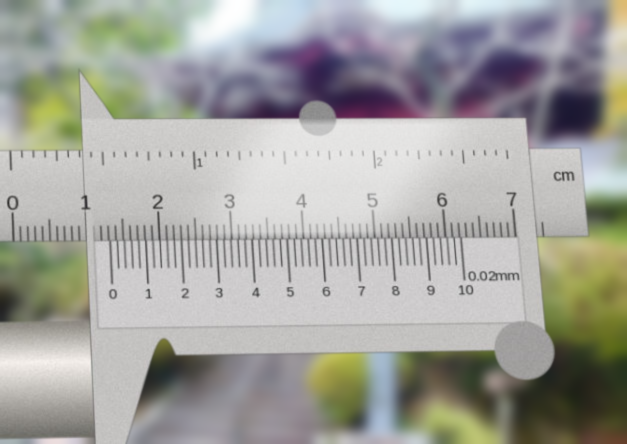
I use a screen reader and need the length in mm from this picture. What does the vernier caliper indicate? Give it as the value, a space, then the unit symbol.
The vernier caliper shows 13.2 mm
